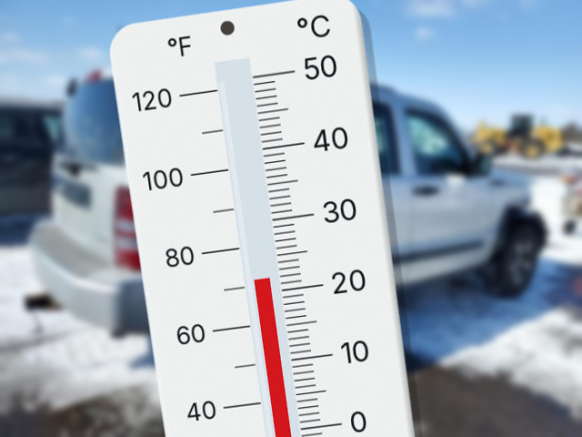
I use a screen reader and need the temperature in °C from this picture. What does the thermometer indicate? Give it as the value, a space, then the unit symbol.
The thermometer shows 22 °C
